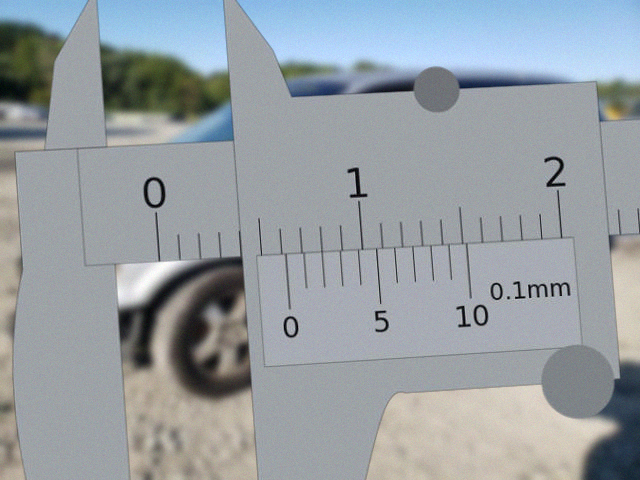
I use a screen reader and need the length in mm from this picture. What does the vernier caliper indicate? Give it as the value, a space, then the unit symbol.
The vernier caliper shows 6.2 mm
